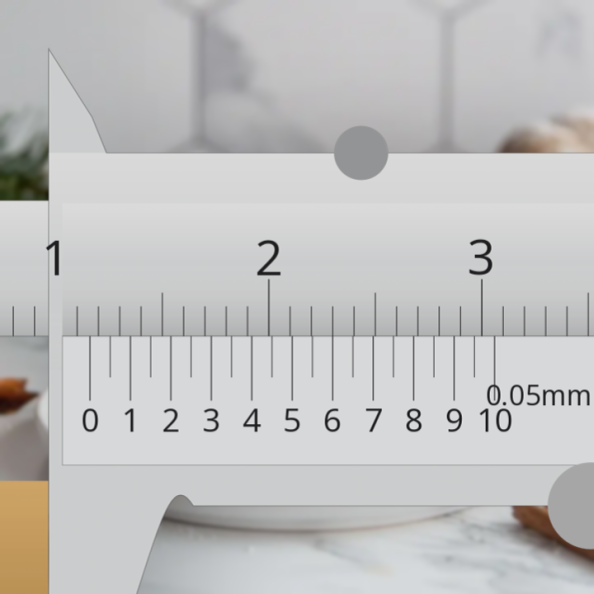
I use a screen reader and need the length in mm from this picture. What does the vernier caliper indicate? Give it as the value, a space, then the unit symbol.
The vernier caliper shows 11.60 mm
